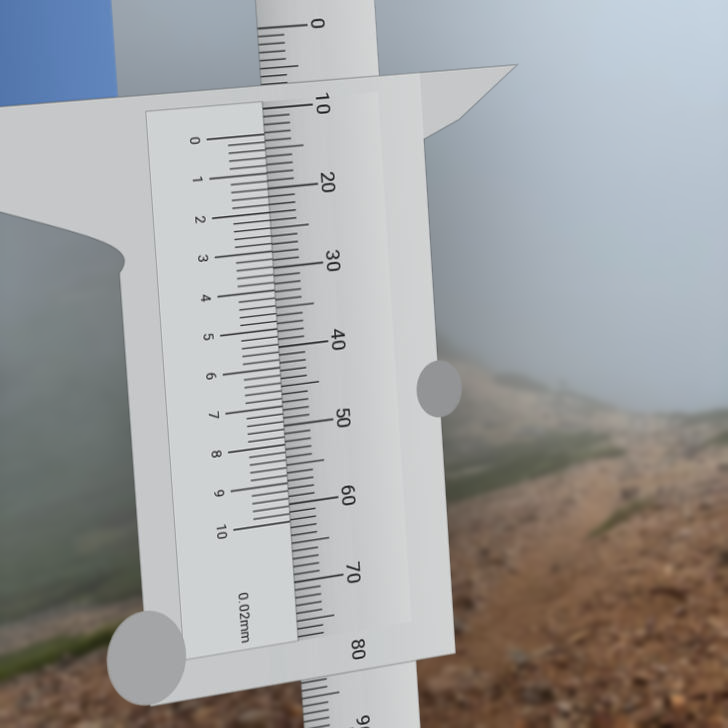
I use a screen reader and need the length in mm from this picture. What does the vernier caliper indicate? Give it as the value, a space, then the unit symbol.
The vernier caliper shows 13.2 mm
